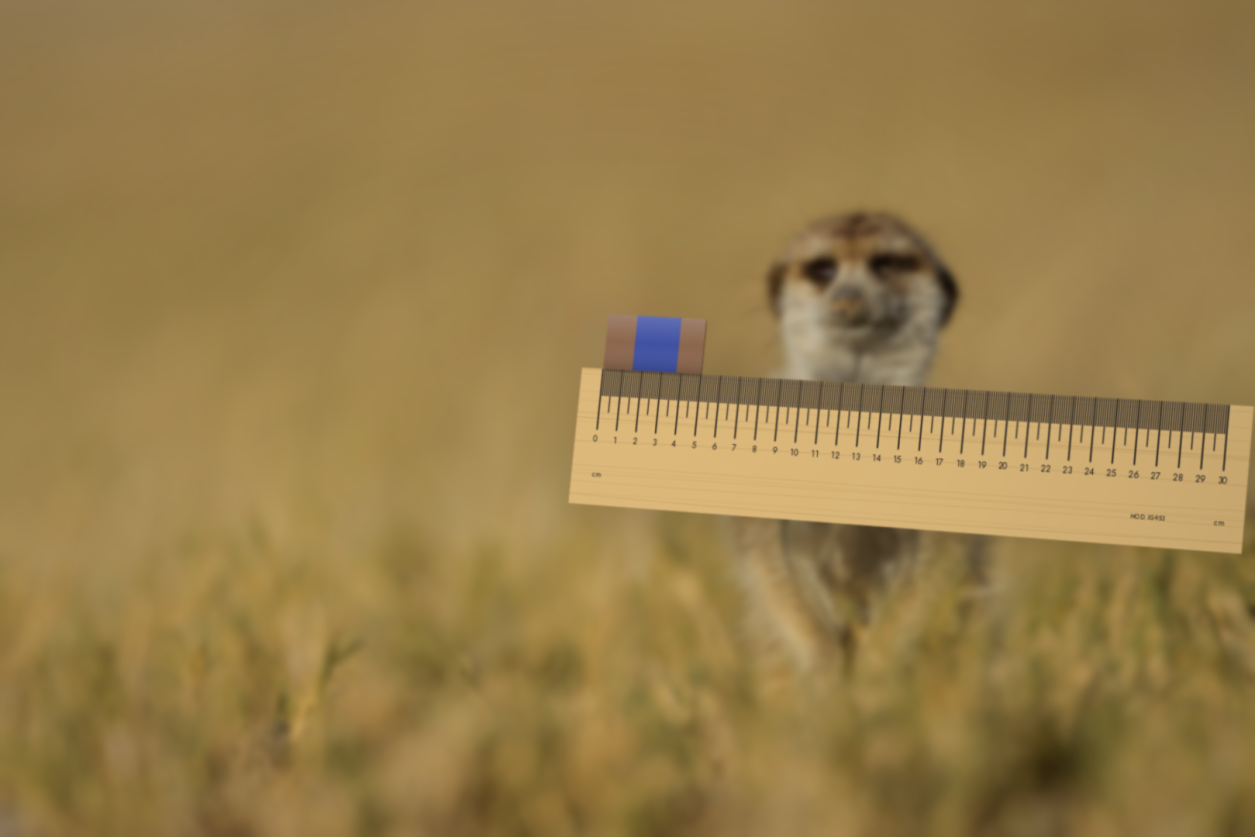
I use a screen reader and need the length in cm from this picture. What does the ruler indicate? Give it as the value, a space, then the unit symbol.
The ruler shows 5 cm
